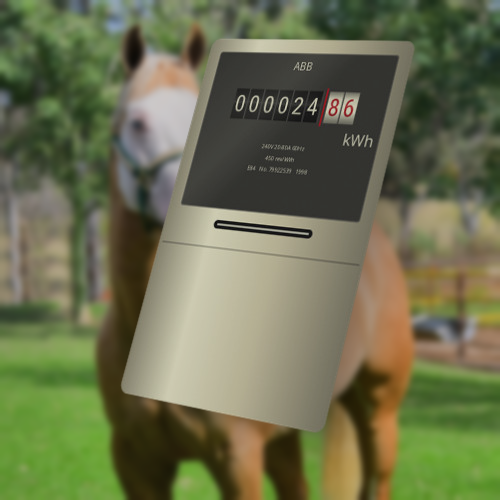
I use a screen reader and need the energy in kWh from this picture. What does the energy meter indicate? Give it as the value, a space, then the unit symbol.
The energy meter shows 24.86 kWh
